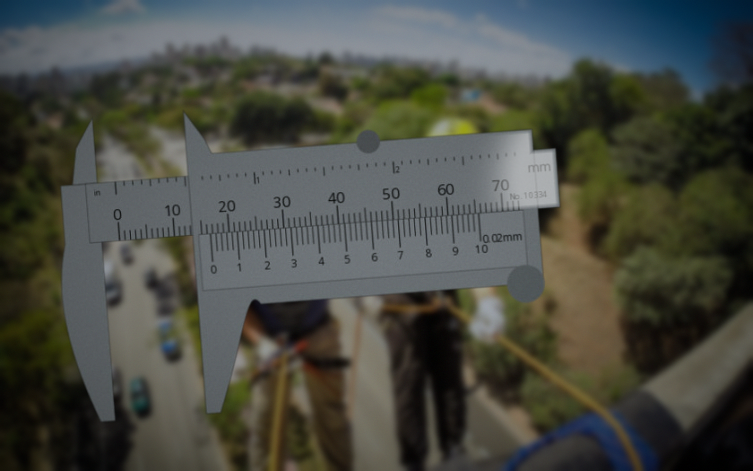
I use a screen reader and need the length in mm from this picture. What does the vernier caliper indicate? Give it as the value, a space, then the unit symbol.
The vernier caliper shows 16.6 mm
